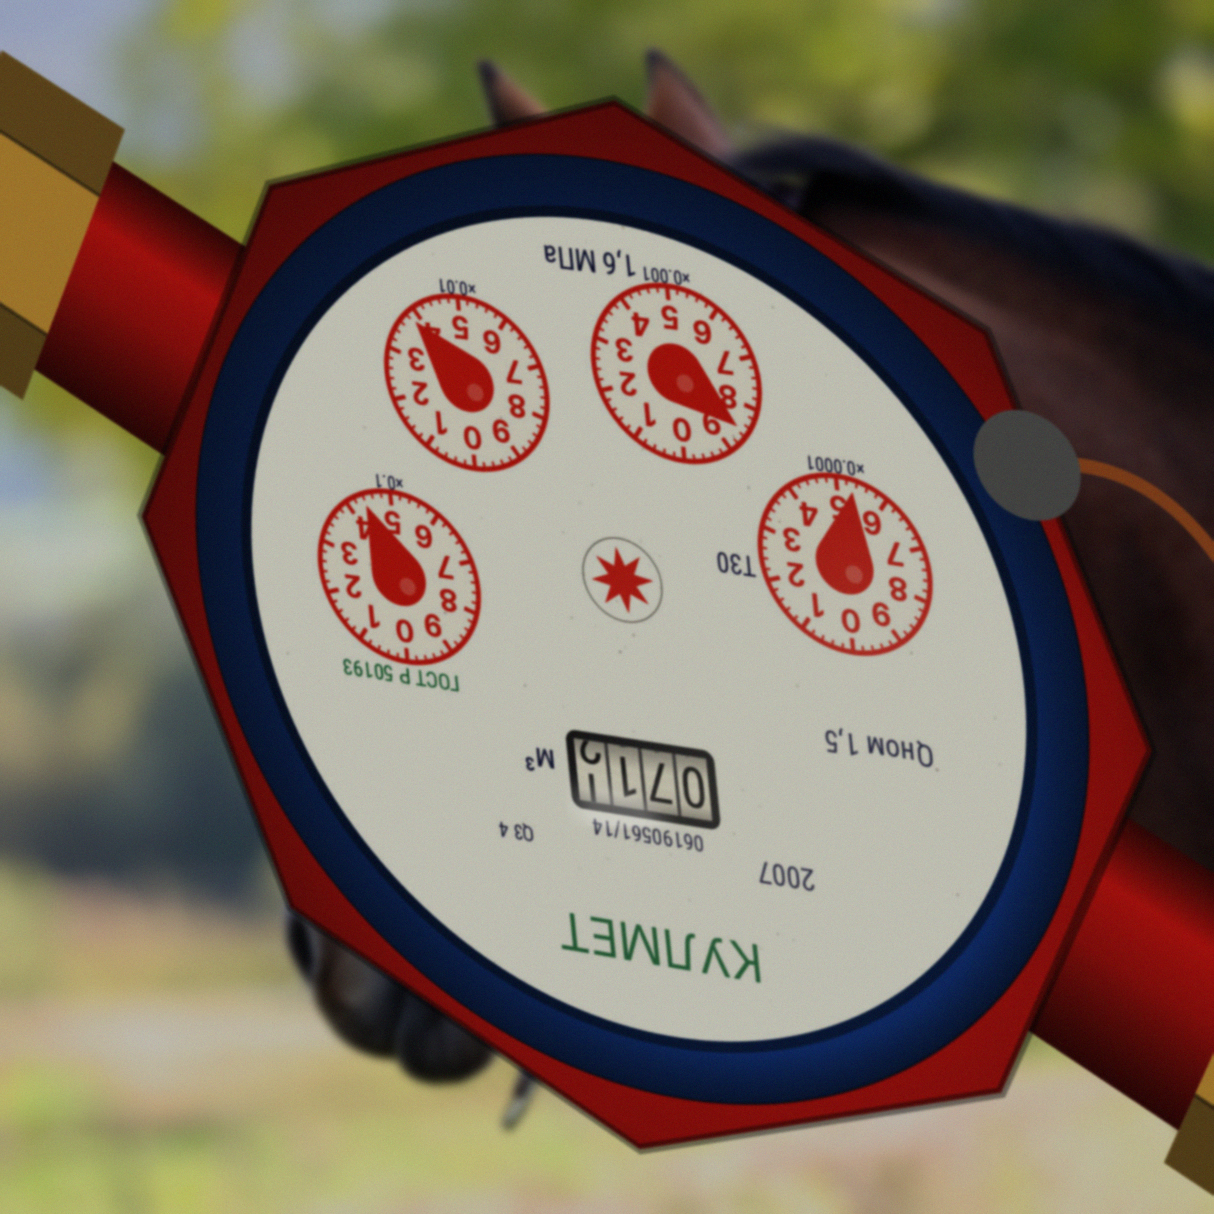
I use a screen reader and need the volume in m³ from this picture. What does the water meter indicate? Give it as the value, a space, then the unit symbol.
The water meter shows 711.4385 m³
